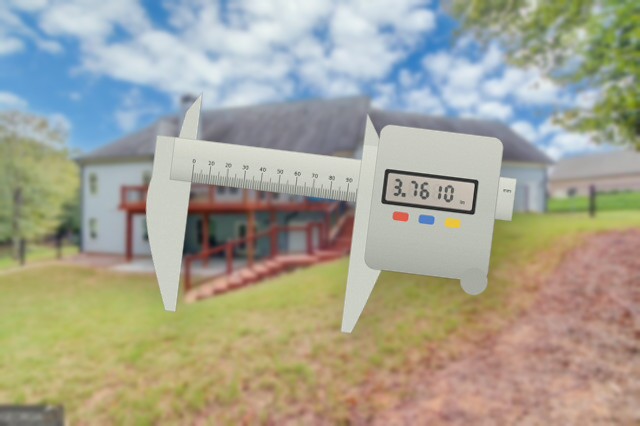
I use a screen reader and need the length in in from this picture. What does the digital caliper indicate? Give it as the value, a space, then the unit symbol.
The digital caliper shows 3.7610 in
